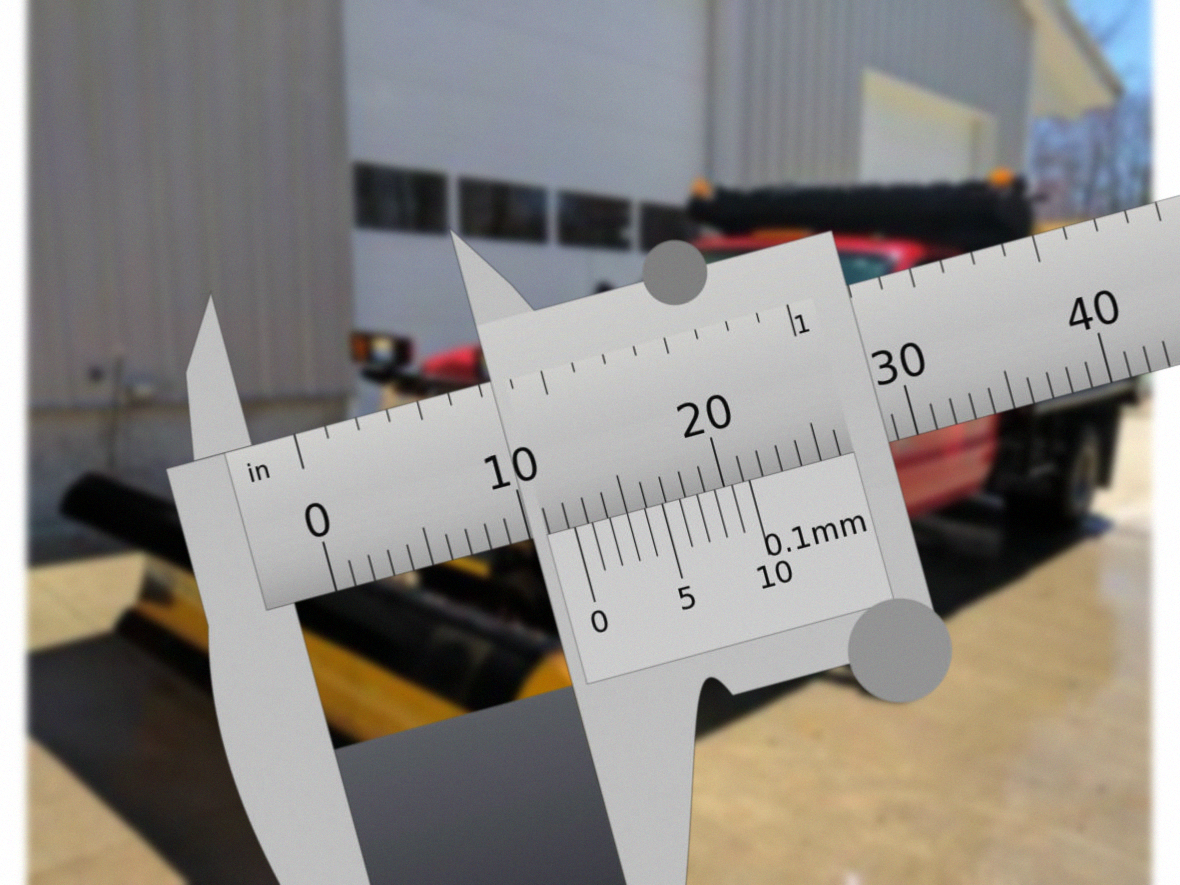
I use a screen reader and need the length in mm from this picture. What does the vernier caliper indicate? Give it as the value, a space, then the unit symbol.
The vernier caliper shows 12.3 mm
